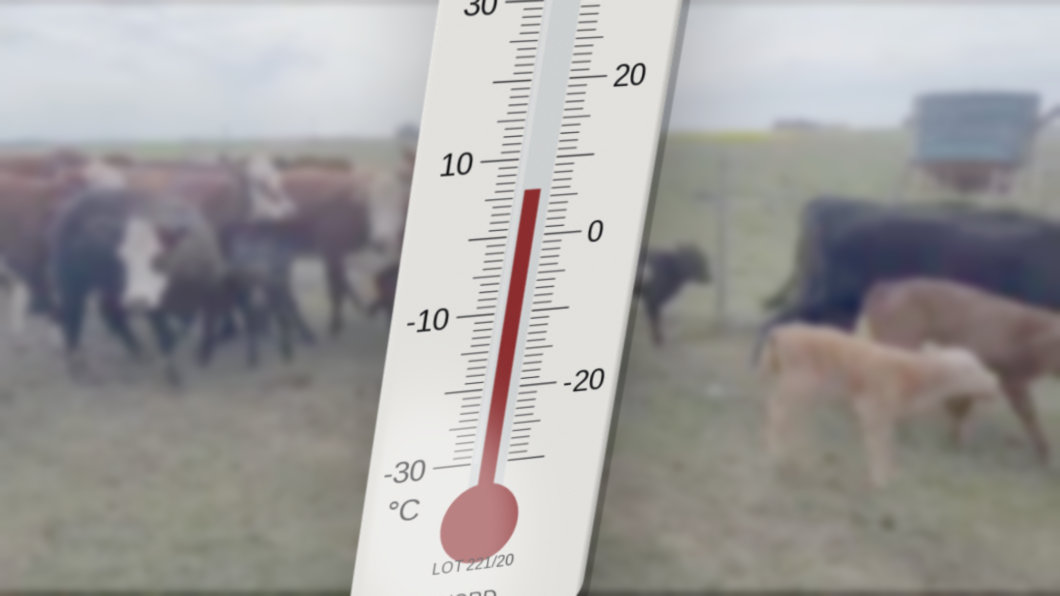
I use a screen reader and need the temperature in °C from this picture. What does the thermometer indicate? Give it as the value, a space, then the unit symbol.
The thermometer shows 6 °C
